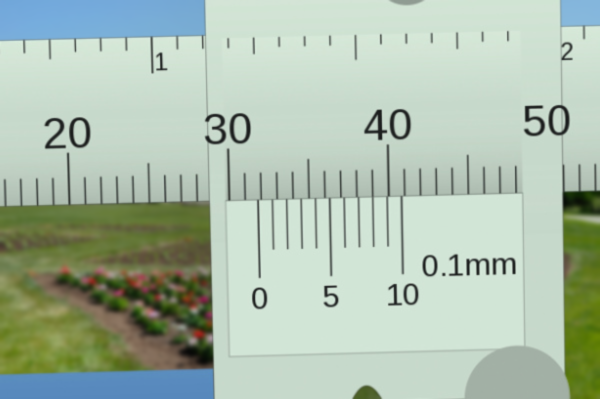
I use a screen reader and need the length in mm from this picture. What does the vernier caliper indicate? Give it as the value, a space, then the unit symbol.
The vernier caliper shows 31.8 mm
